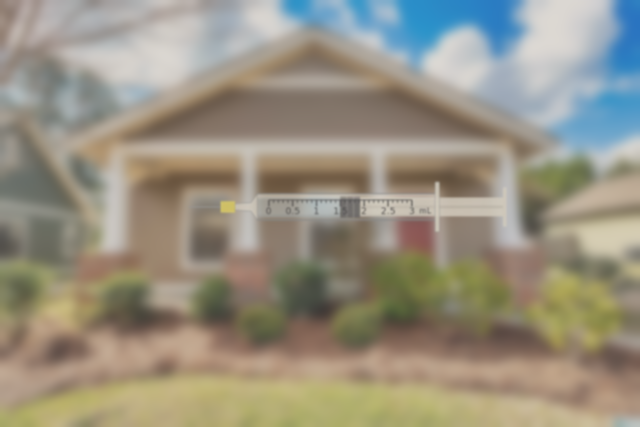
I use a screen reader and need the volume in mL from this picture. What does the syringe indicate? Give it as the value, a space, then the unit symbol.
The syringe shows 1.5 mL
